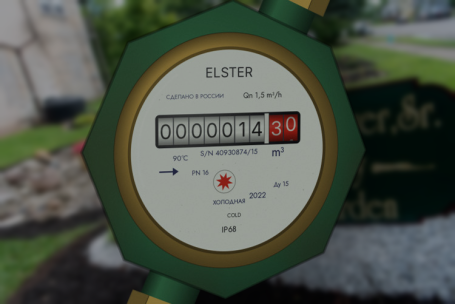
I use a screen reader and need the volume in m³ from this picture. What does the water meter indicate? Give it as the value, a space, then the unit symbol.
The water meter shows 14.30 m³
